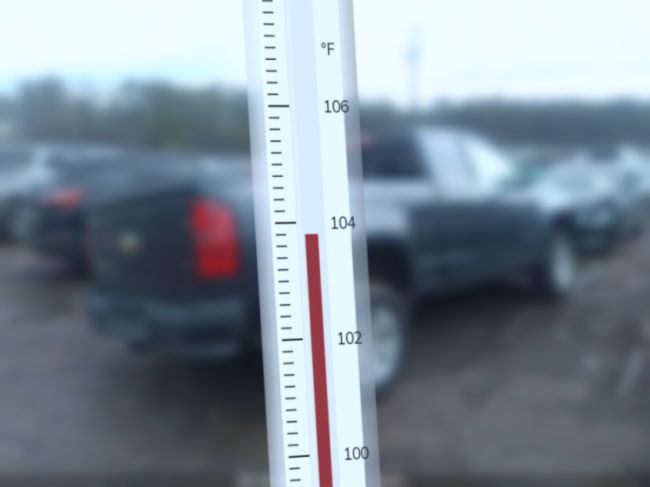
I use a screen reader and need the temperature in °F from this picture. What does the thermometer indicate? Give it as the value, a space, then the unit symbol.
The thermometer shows 103.8 °F
